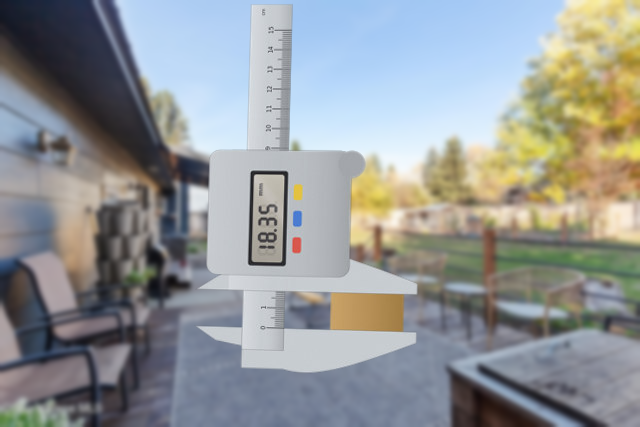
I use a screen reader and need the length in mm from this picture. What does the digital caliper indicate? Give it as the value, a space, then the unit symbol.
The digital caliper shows 18.35 mm
